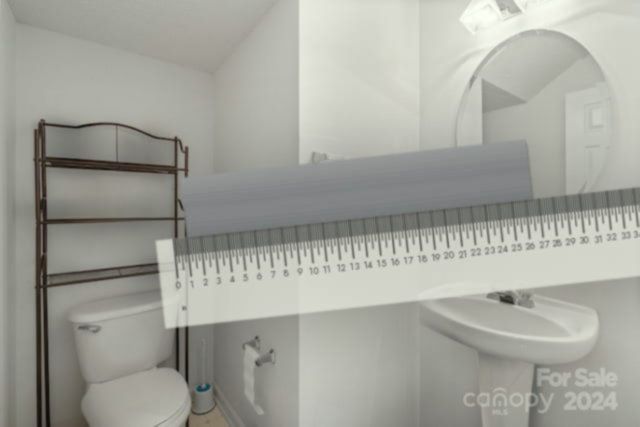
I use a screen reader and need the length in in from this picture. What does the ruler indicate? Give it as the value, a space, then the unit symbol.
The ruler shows 25.5 in
